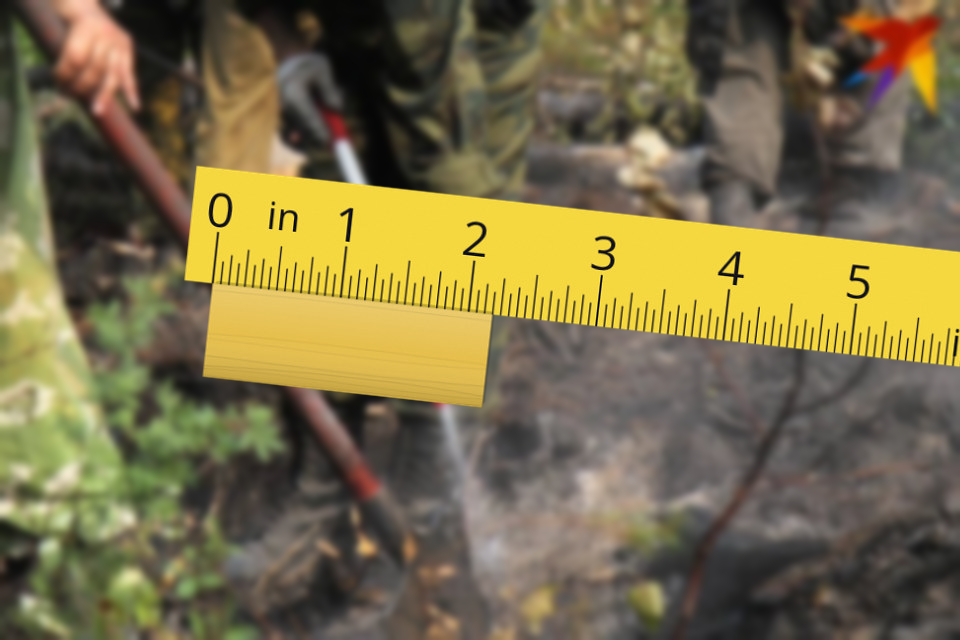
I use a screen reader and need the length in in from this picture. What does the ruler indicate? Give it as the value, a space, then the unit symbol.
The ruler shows 2.1875 in
